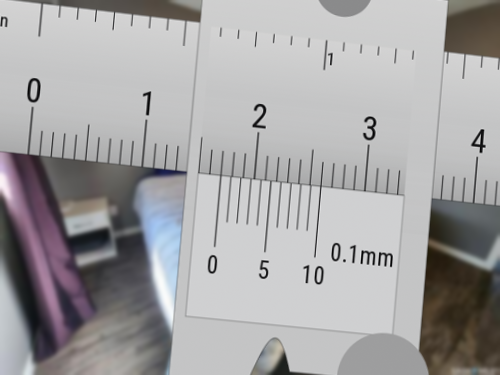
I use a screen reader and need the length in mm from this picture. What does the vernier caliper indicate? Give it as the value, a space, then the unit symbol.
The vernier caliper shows 17.0 mm
